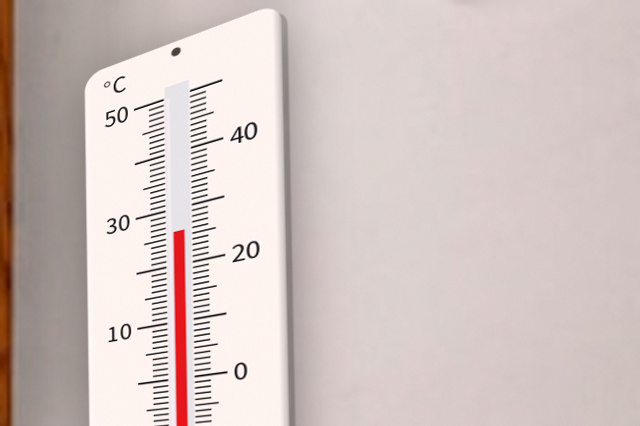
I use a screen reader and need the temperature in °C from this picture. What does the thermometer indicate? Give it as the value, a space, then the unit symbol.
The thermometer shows 26 °C
